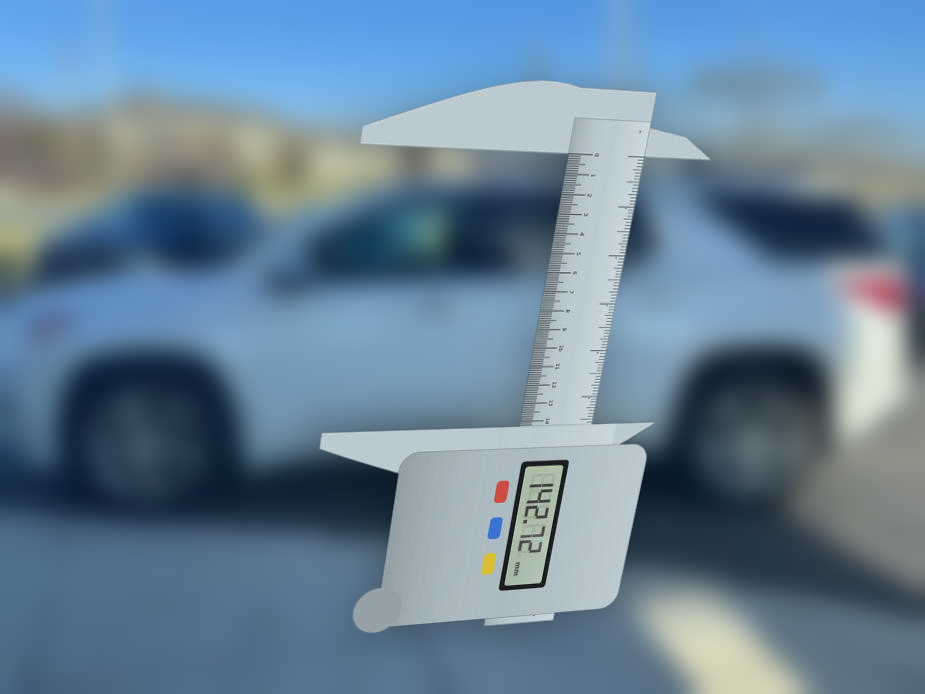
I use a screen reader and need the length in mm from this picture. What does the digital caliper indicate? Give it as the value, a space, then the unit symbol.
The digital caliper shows 142.72 mm
